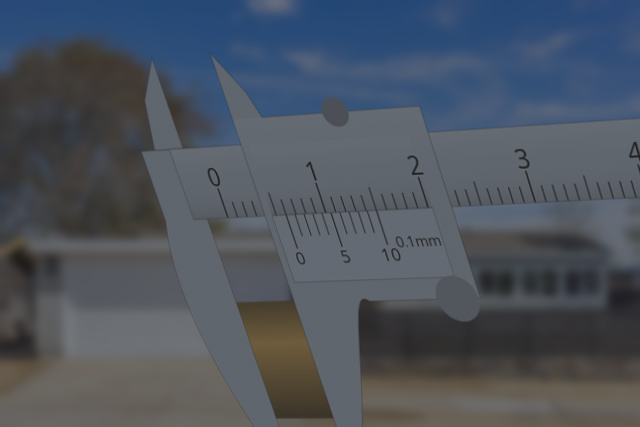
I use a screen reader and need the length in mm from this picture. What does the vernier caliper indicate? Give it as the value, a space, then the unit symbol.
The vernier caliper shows 6.0 mm
